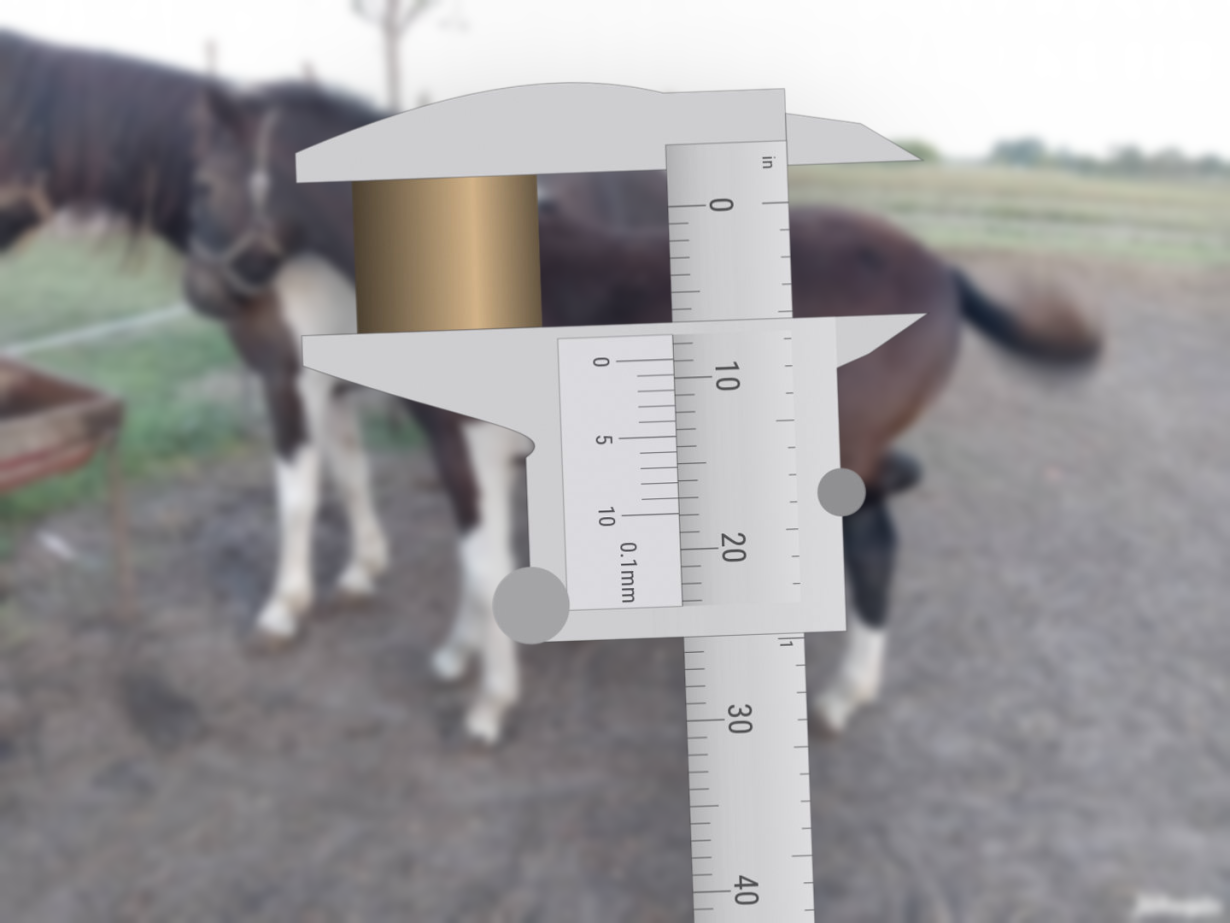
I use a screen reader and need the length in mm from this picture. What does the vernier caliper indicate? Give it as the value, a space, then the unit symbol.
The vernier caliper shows 8.9 mm
